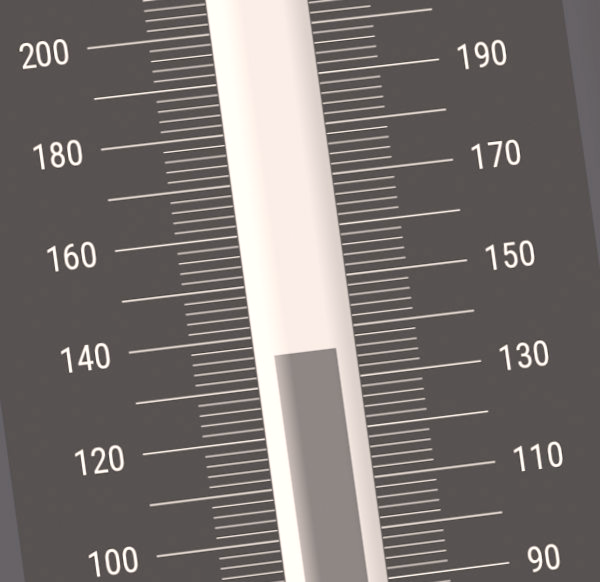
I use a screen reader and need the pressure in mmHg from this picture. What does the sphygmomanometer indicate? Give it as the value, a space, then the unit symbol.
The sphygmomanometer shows 136 mmHg
